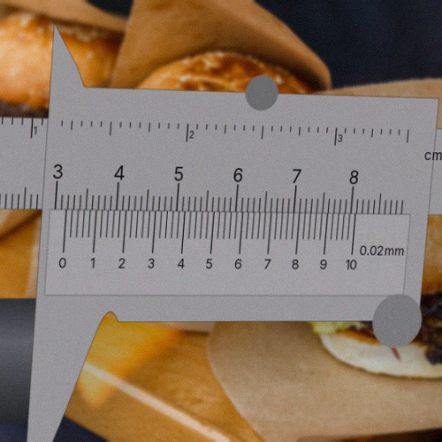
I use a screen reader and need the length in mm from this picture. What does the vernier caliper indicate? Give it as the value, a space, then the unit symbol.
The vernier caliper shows 31.8 mm
